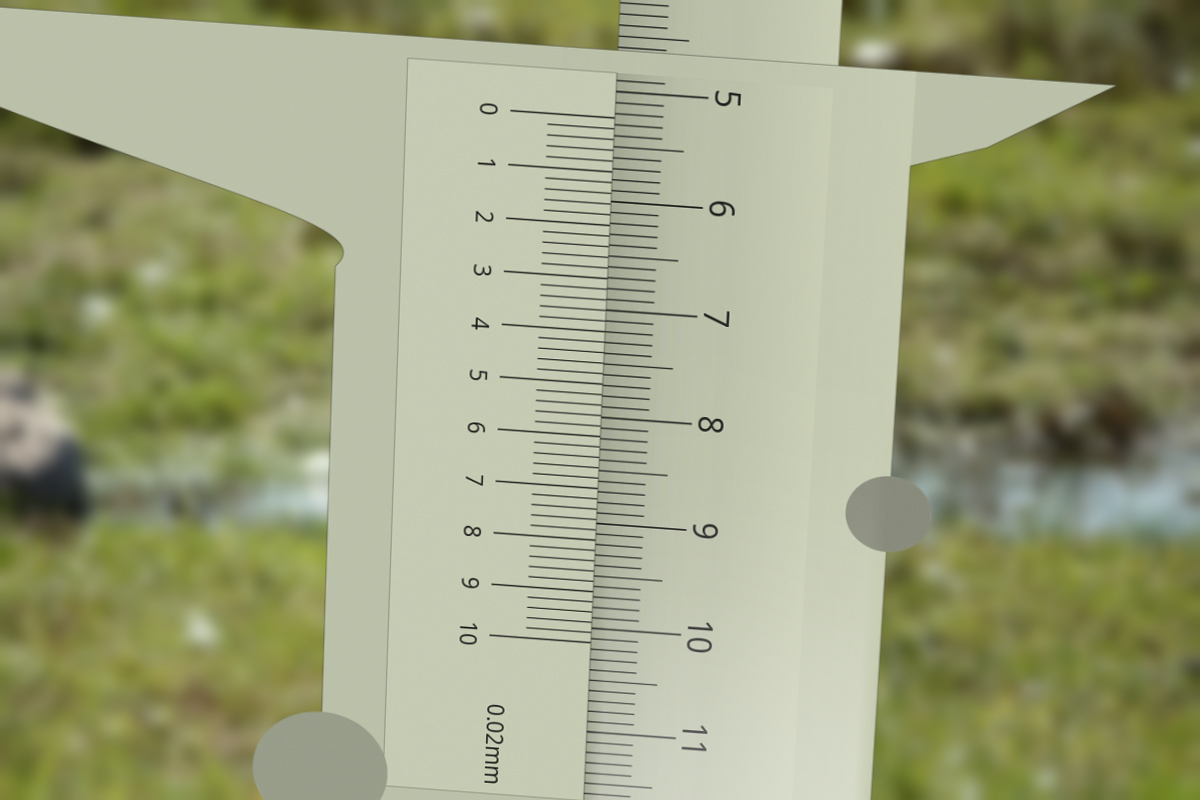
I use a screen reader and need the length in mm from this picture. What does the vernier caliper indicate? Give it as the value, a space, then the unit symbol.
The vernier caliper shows 52.4 mm
